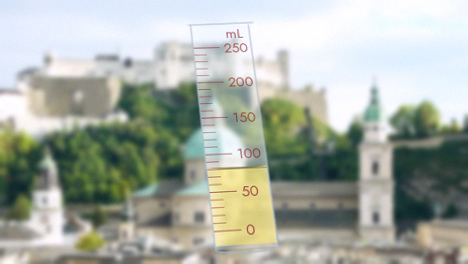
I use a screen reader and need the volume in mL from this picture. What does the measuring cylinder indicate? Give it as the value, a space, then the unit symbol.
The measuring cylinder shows 80 mL
